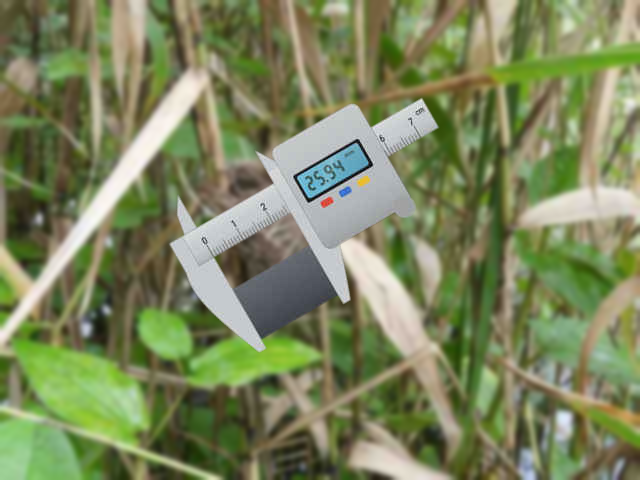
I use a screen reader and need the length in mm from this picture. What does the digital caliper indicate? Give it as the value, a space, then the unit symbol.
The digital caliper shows 25.94 mm
